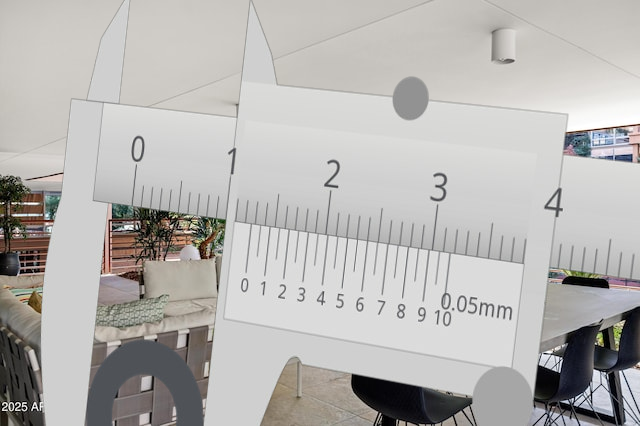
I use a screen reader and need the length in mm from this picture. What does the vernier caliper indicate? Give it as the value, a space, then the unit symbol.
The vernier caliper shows 12.6 mm
